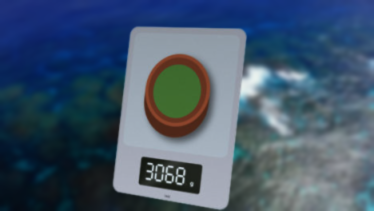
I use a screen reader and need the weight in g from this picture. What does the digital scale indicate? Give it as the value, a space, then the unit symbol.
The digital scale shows 3068 g
